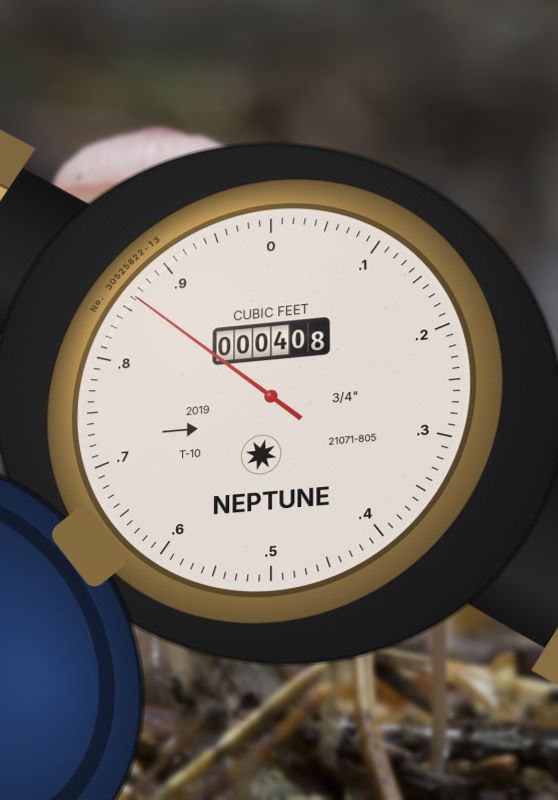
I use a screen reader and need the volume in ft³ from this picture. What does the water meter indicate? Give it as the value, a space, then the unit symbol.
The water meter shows 407.86 ft³
